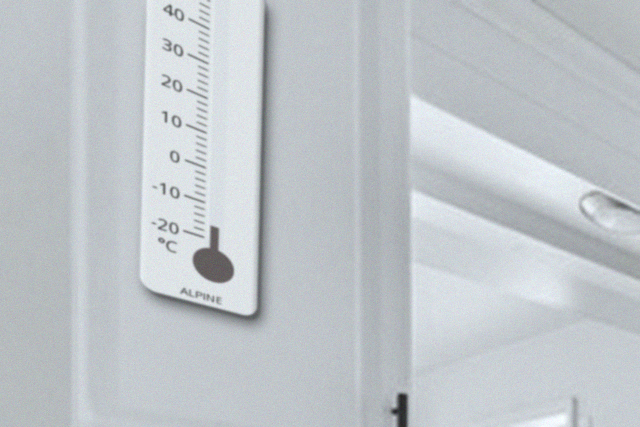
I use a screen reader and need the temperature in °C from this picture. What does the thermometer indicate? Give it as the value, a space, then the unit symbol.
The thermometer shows -16 °C
